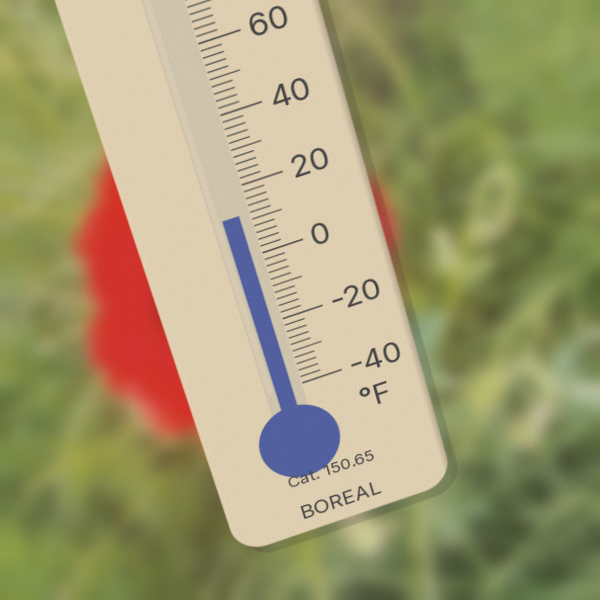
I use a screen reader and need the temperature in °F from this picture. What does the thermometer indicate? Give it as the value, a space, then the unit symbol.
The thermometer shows 12 °F
